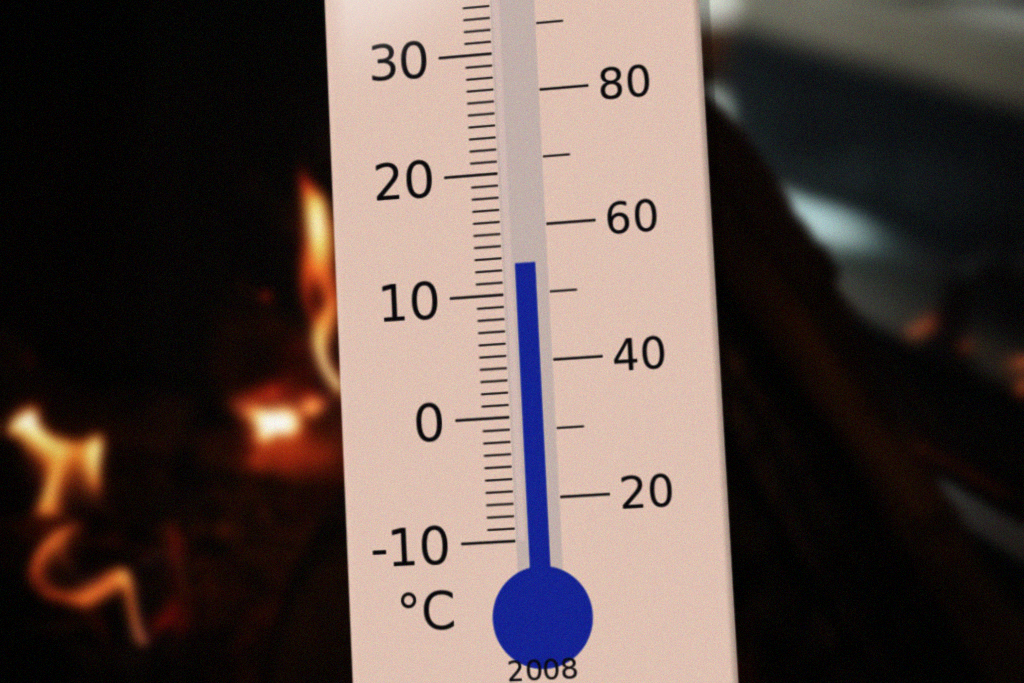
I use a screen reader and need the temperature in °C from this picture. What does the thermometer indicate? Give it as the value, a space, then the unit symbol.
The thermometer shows 12.5 °C
